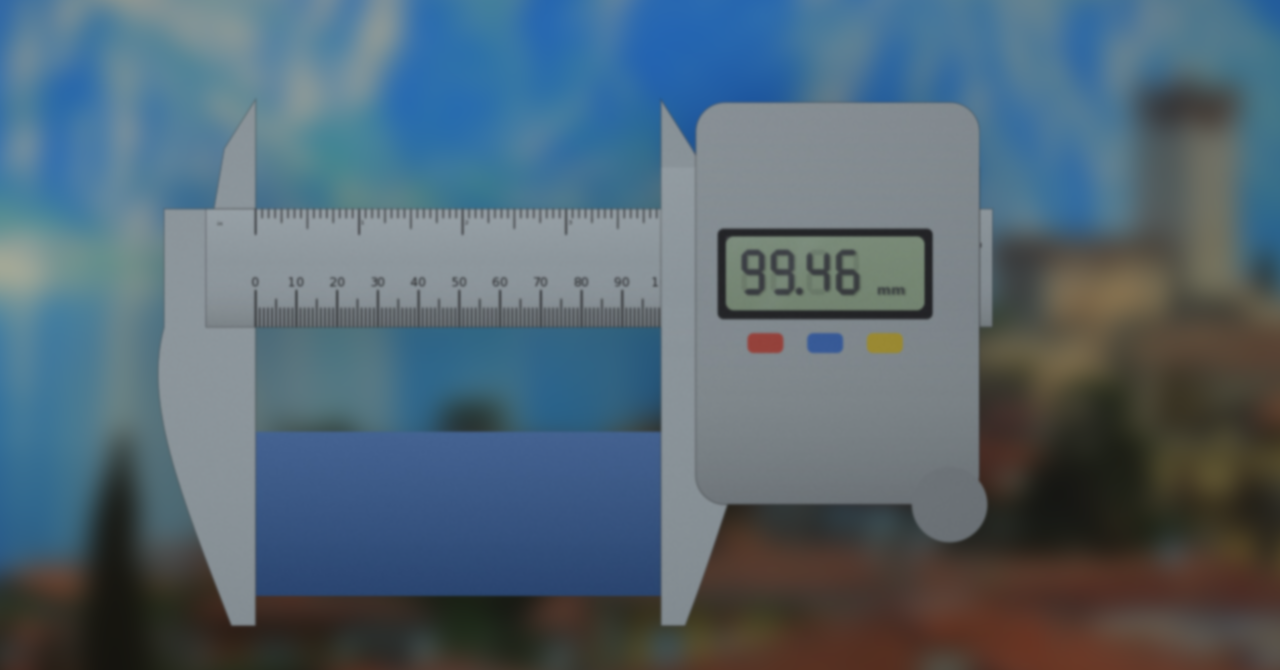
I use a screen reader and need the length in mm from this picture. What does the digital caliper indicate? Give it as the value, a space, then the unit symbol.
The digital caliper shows 99.46 mm
